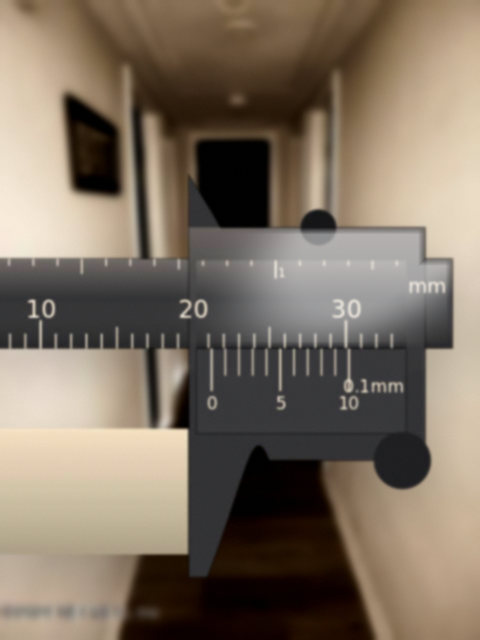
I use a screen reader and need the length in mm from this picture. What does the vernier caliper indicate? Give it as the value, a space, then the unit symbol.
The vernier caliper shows 21.2 mm
